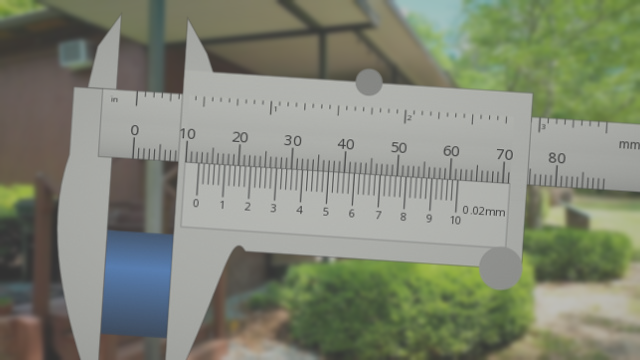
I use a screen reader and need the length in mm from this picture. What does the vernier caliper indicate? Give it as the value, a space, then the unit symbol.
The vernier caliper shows 12.5 mm
